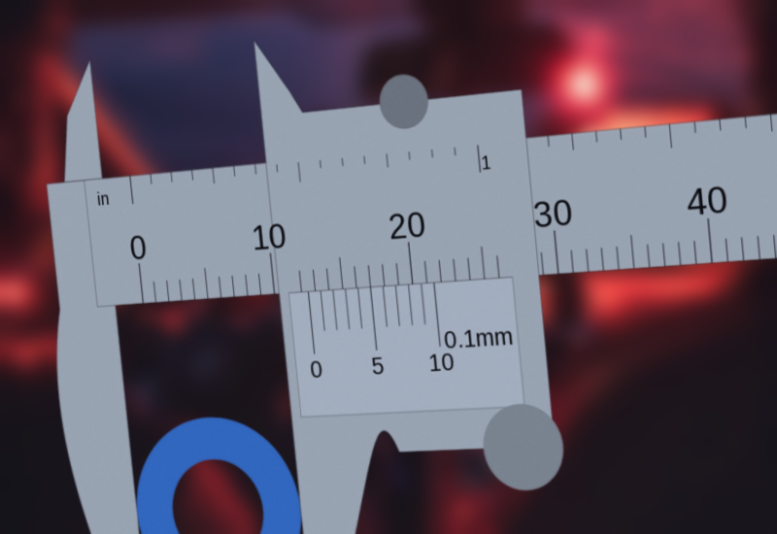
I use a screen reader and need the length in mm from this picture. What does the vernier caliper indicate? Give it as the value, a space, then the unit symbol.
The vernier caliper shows 12.5 mm
